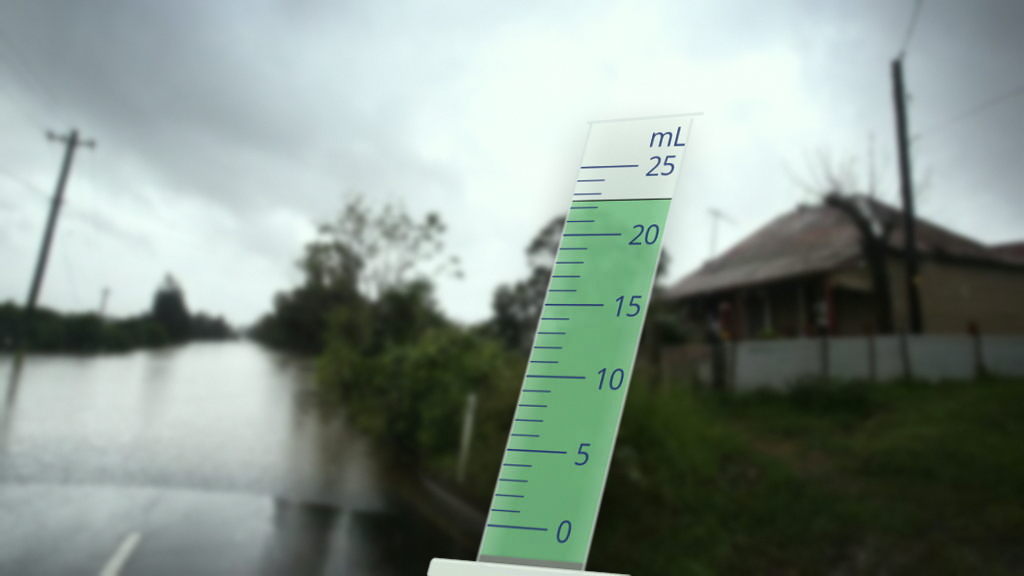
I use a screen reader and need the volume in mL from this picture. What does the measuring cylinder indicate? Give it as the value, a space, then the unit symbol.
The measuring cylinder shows 22.5 mL
